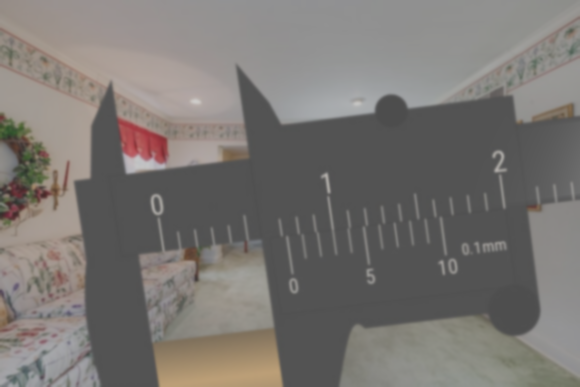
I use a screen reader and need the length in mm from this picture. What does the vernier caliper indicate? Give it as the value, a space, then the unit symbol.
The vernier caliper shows 7.3 mm
